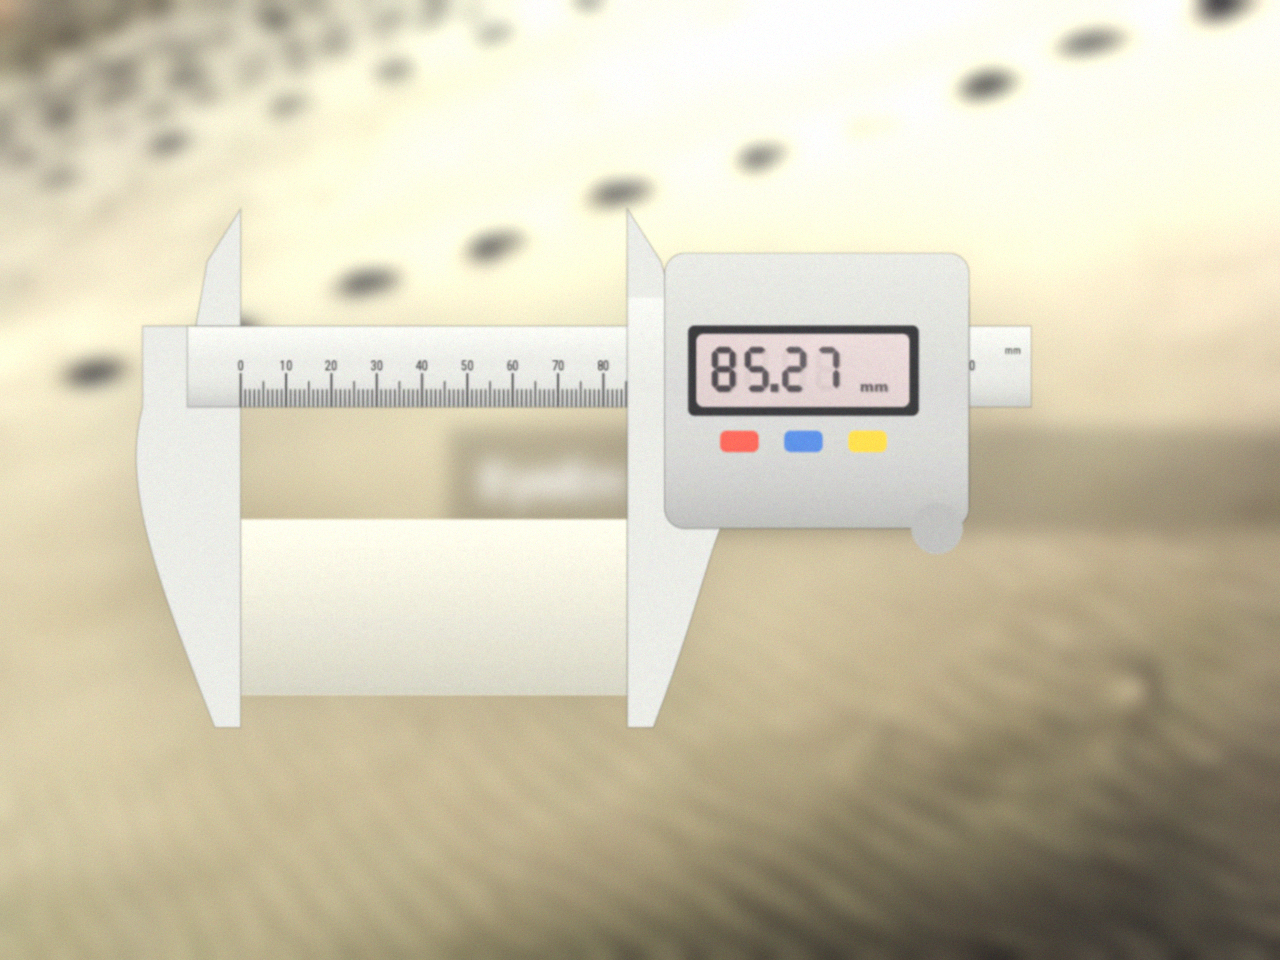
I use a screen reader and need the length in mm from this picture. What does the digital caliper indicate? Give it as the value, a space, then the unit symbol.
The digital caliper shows 85.27 mm
